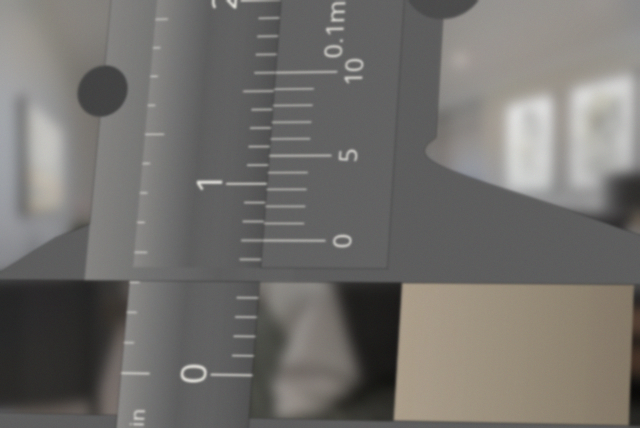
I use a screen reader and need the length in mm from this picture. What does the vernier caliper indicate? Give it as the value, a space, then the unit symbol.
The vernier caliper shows 7.0 mm
